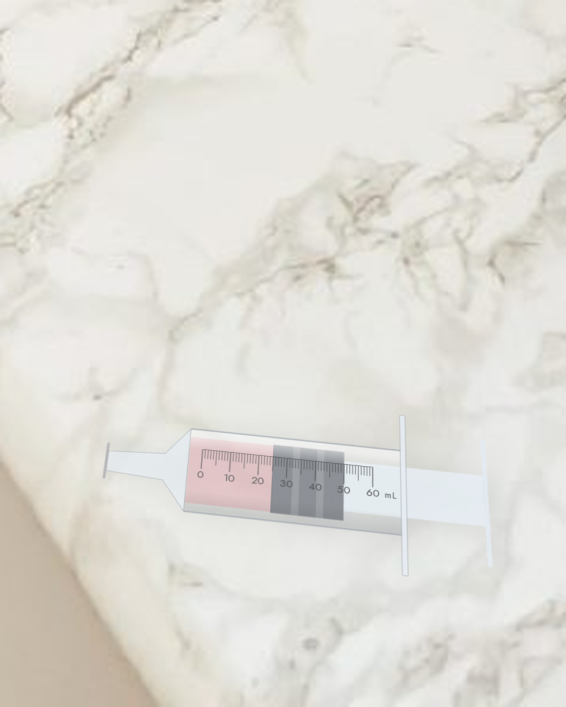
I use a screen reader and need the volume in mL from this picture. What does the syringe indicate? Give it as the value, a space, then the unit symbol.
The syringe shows 25 mL
